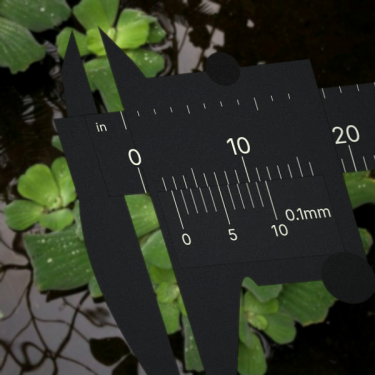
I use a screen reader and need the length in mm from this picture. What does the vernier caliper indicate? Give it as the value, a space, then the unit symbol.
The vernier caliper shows 2.5 mm
